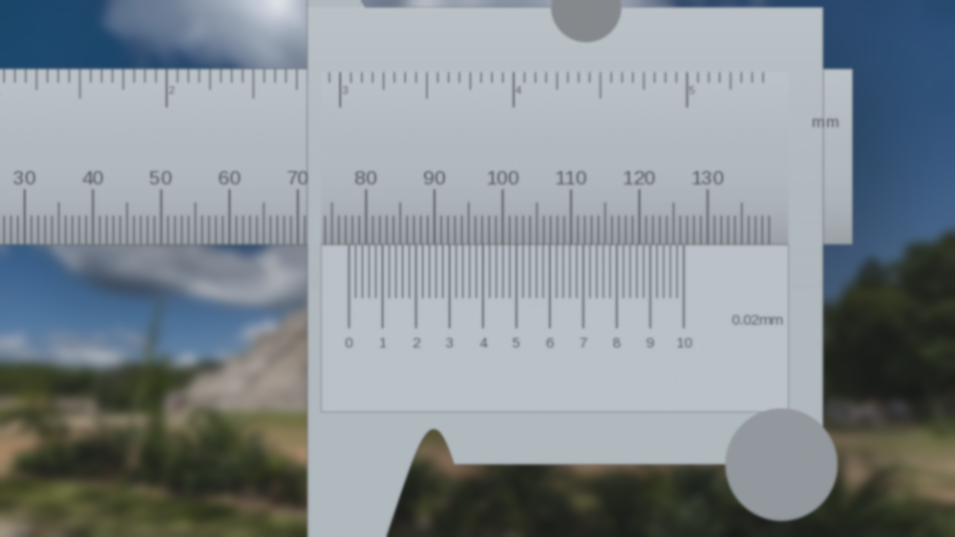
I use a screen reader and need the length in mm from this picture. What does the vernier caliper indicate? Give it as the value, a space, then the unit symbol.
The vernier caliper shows 77.5 mm
